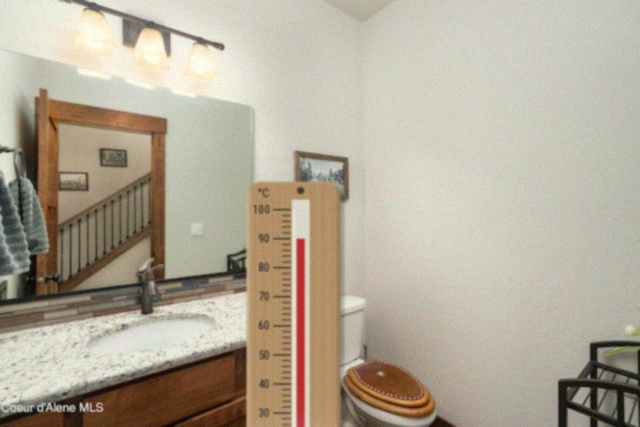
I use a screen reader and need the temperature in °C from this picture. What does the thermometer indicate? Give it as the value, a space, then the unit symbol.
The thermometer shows 90 °C
